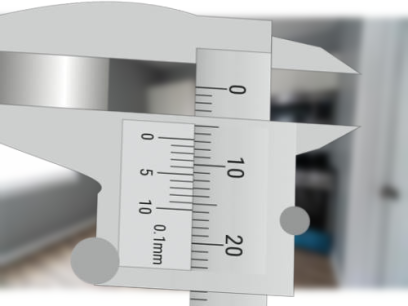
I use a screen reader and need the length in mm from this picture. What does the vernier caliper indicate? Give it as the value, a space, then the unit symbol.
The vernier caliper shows 6.8 mm
